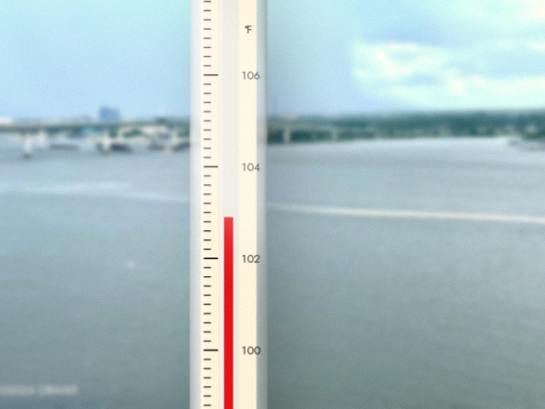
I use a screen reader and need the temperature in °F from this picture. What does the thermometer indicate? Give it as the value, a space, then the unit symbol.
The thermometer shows 102.9 °F
